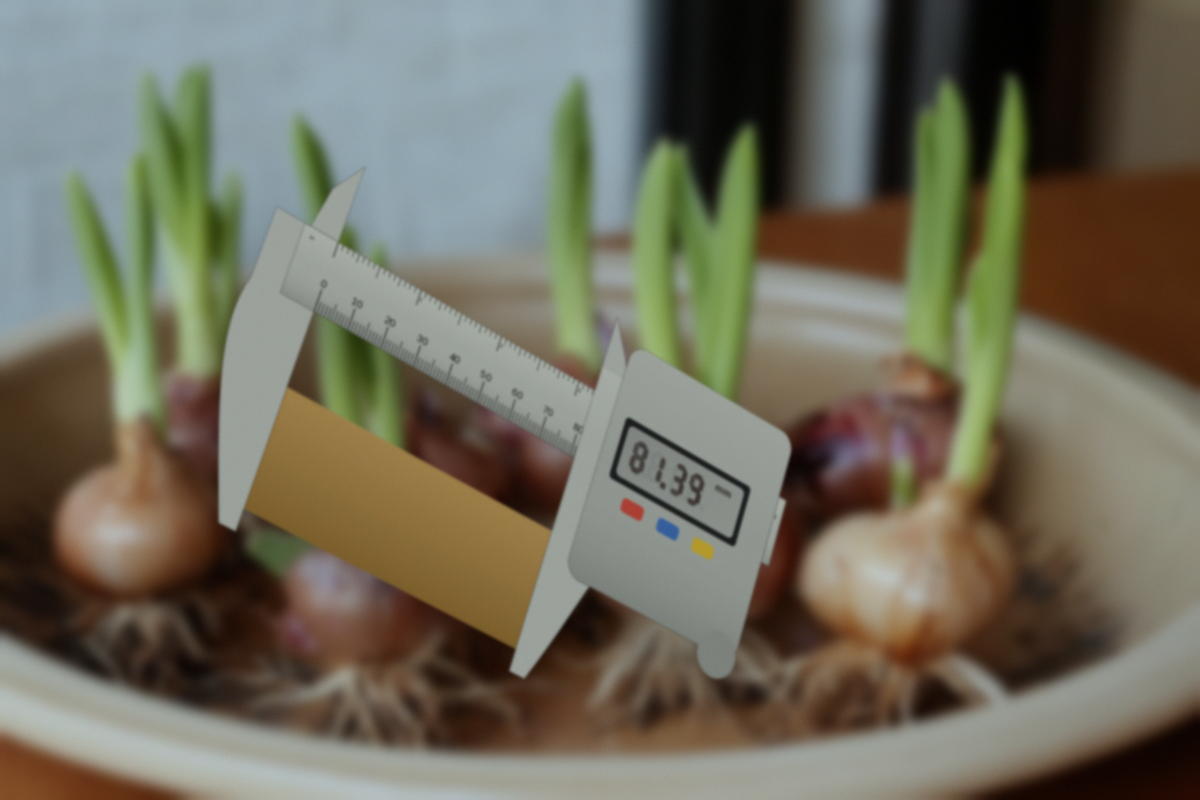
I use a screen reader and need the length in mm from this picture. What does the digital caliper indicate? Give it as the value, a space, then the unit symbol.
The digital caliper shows 81.39 mm
